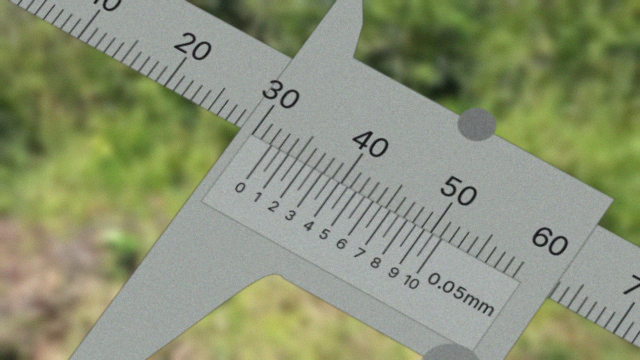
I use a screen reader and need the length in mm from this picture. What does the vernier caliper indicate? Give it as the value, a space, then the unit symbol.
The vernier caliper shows 32.2 mm
